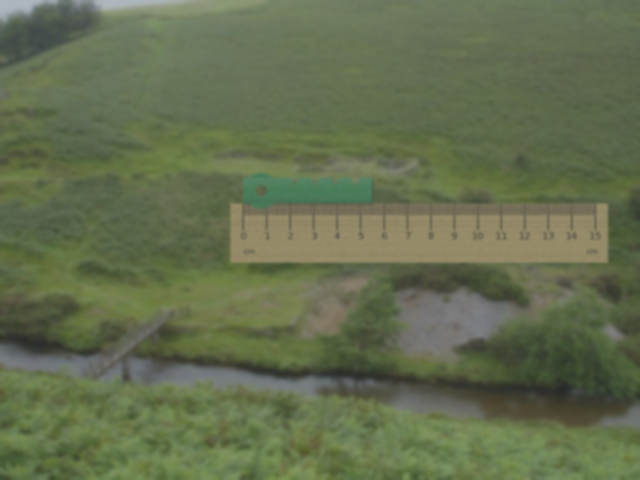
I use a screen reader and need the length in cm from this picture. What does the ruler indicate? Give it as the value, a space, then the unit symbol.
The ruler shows 5.5 cm
